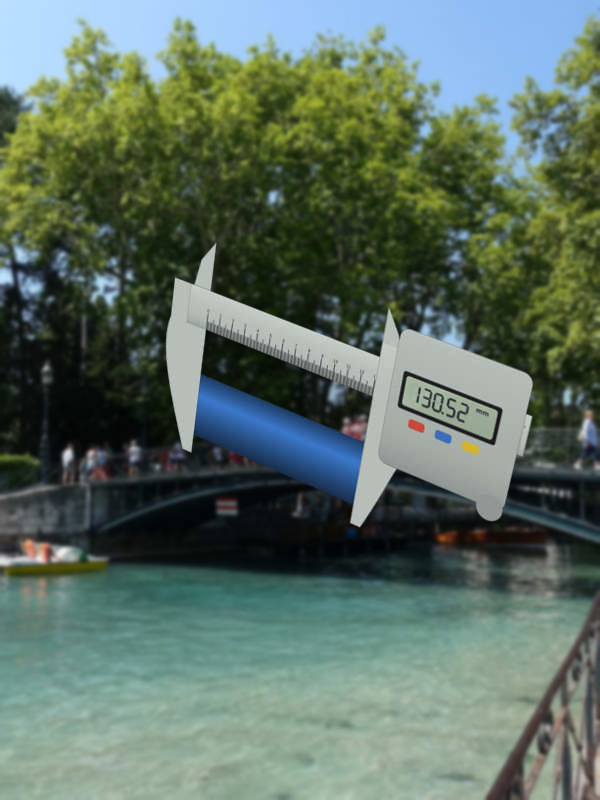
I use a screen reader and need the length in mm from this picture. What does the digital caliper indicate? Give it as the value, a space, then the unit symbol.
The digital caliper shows 130.52 mm
